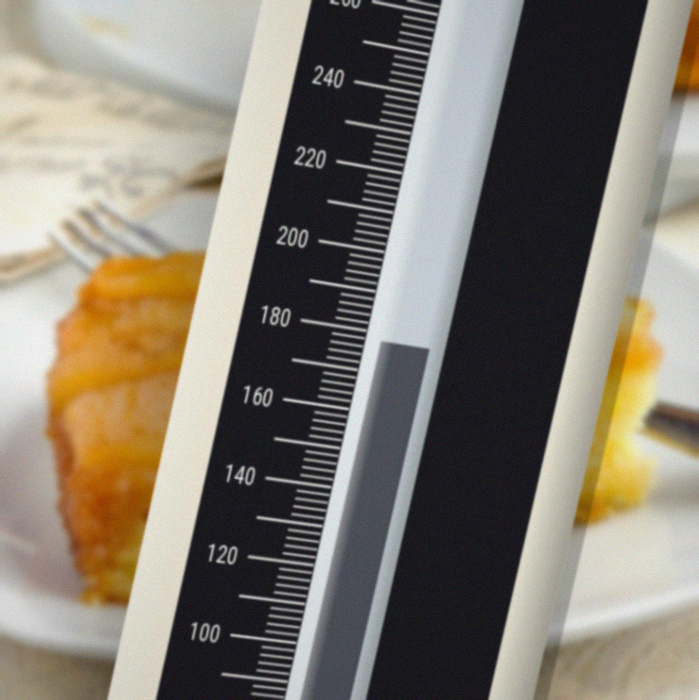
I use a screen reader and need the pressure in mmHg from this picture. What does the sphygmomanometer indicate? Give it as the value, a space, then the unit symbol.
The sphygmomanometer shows 178 mmHg
